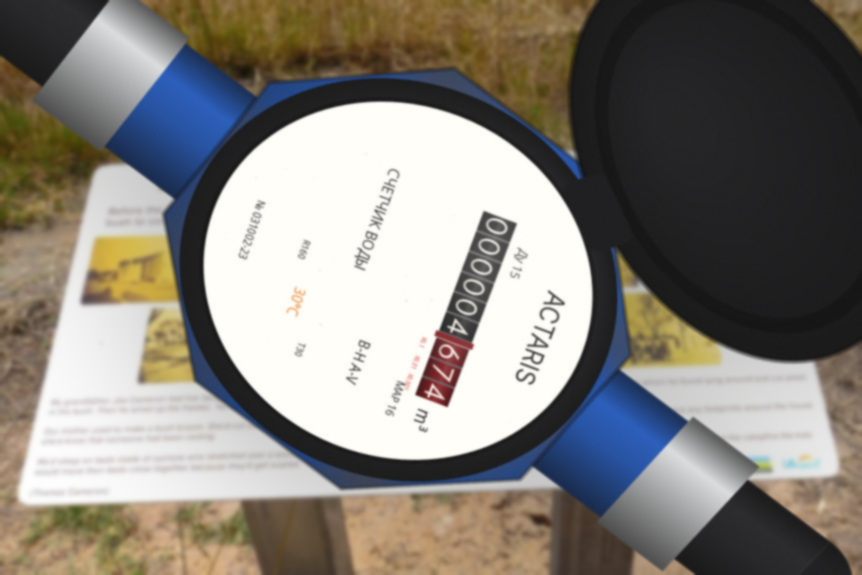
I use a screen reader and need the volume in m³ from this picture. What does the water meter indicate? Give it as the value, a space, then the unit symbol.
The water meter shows 4.674 m³
